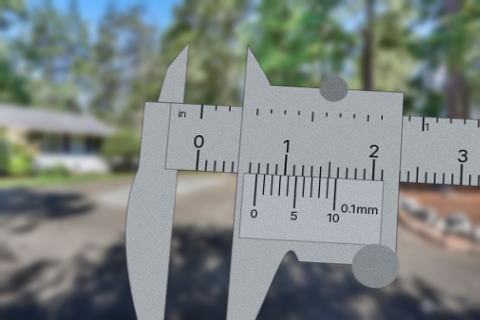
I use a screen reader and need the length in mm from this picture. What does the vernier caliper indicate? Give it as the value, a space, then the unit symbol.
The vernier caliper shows 6.8 mm
